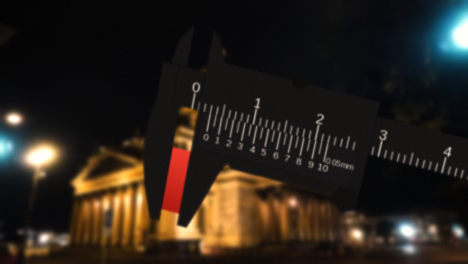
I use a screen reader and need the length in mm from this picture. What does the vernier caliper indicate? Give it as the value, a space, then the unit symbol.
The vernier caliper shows 3.0 mm
